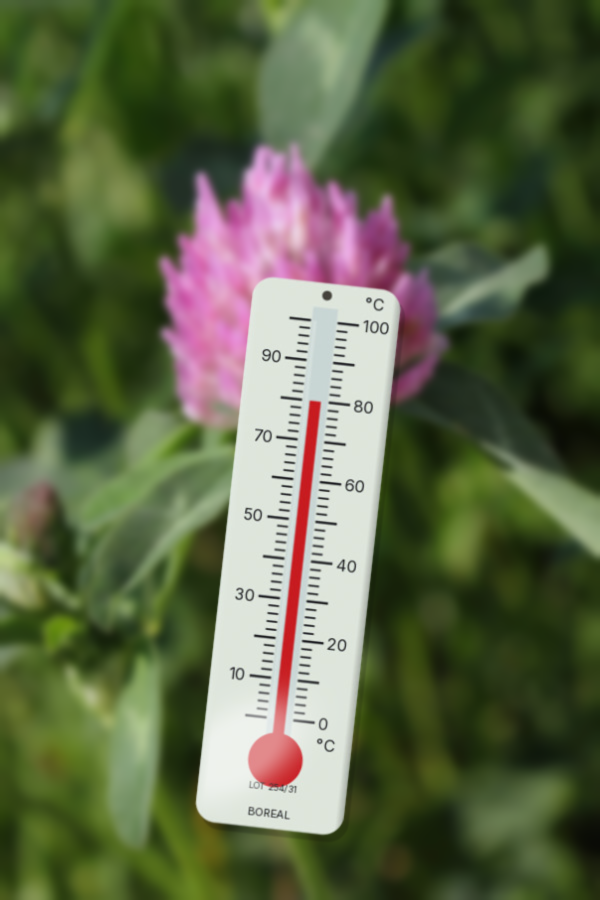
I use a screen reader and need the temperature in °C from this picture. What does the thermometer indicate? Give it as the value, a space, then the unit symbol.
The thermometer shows 80 °C
